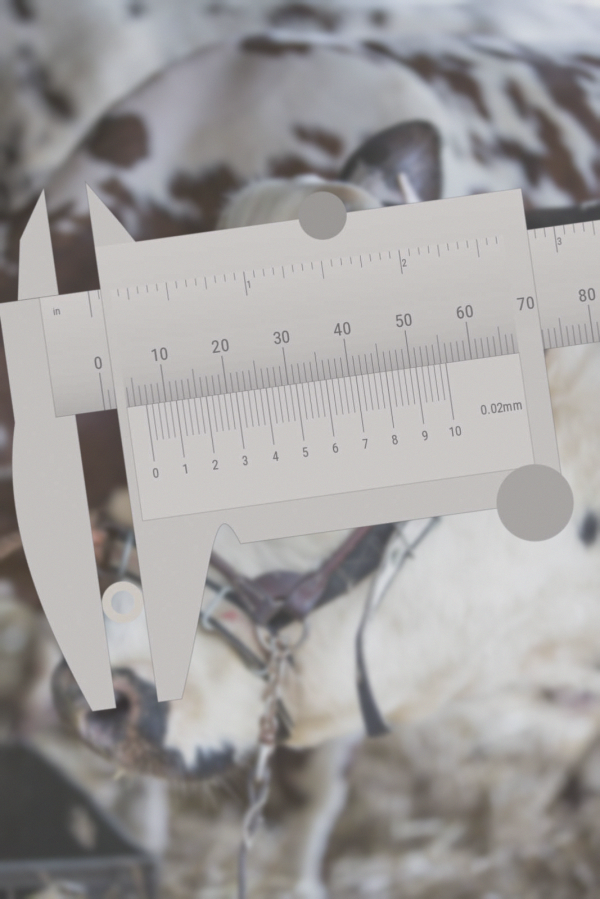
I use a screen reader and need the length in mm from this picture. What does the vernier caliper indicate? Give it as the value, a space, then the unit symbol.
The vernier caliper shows 6.8 mm
